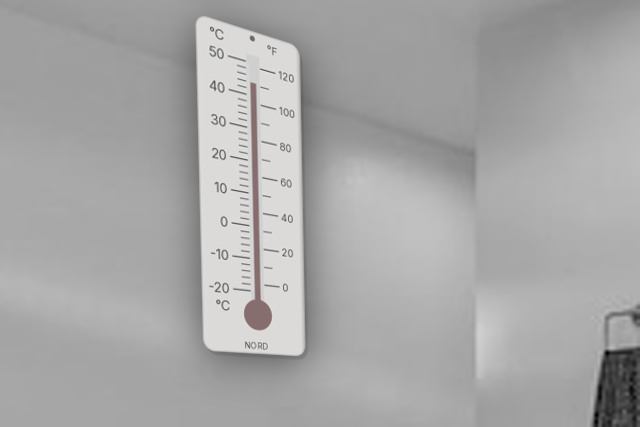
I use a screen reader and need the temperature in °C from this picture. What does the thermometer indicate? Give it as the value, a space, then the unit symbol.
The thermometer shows 44 °C
